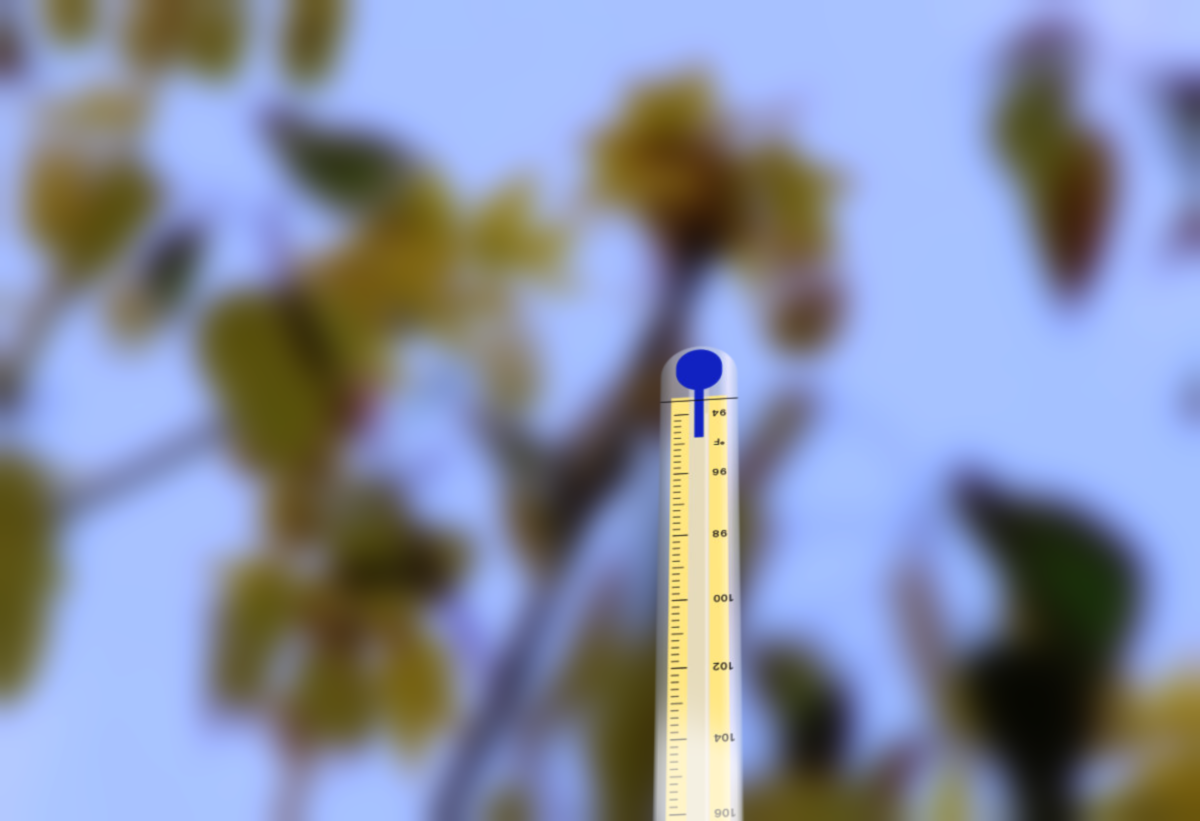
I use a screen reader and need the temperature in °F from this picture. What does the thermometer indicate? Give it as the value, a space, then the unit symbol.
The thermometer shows 94.8 °F
